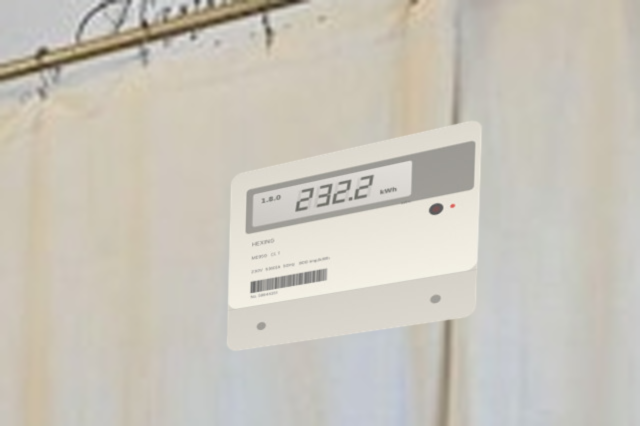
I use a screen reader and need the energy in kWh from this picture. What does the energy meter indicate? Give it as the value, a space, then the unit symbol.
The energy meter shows 232.2 kWh
